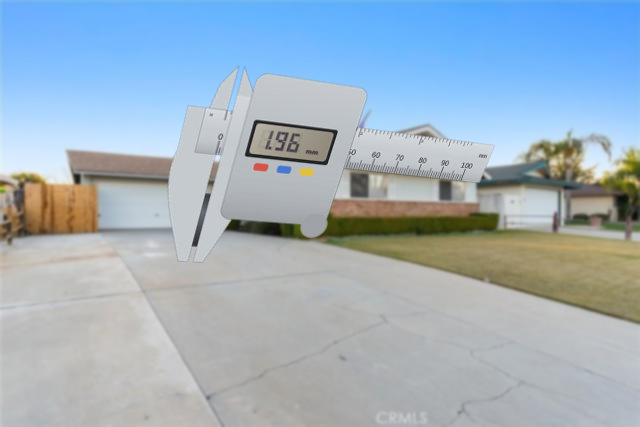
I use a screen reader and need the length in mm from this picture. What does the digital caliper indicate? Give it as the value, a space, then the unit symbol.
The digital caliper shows 1.96 mm
